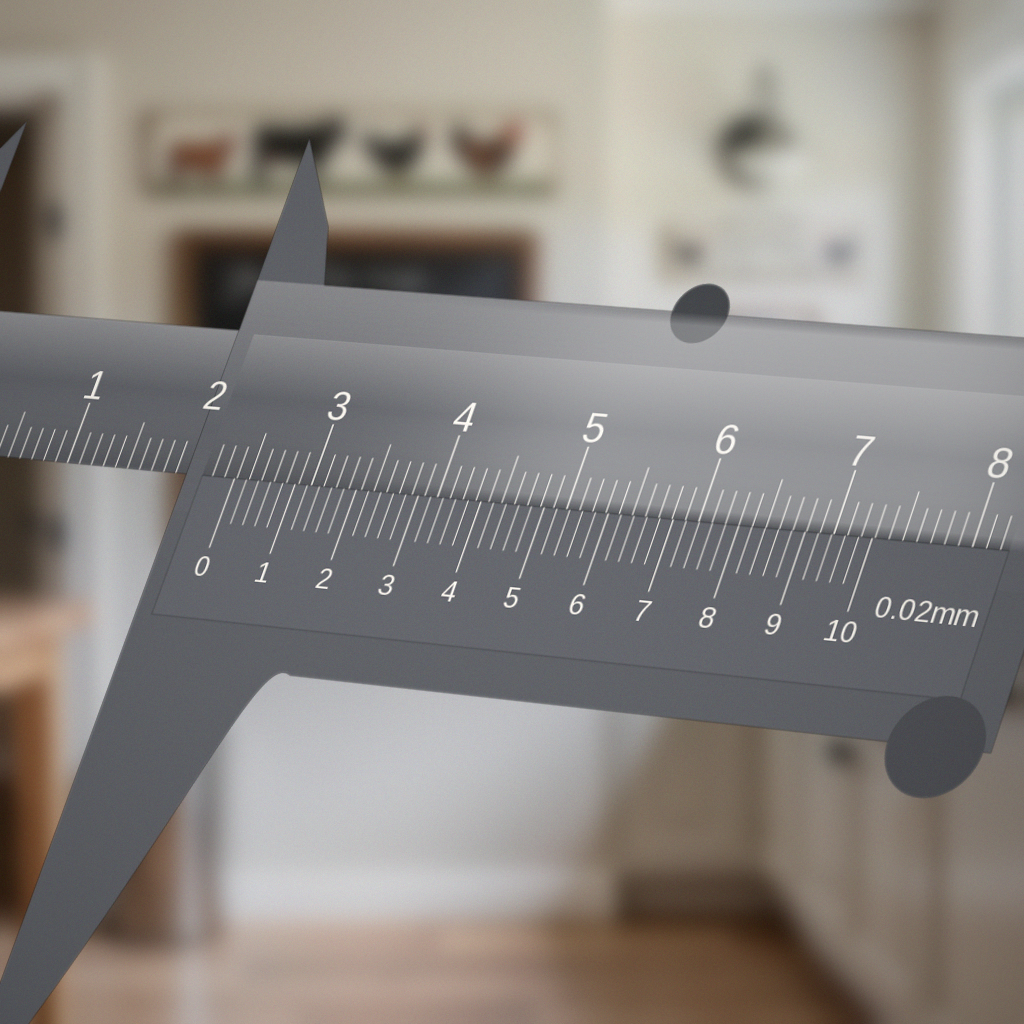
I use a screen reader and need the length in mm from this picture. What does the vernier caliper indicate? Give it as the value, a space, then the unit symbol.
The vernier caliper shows 23.8 mm
